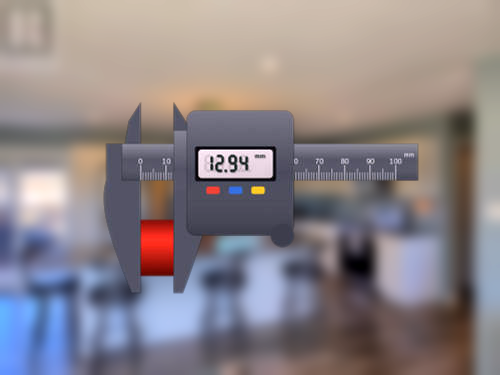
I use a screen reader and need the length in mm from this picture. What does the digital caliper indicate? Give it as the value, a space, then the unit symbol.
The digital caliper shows 12.94 mm
